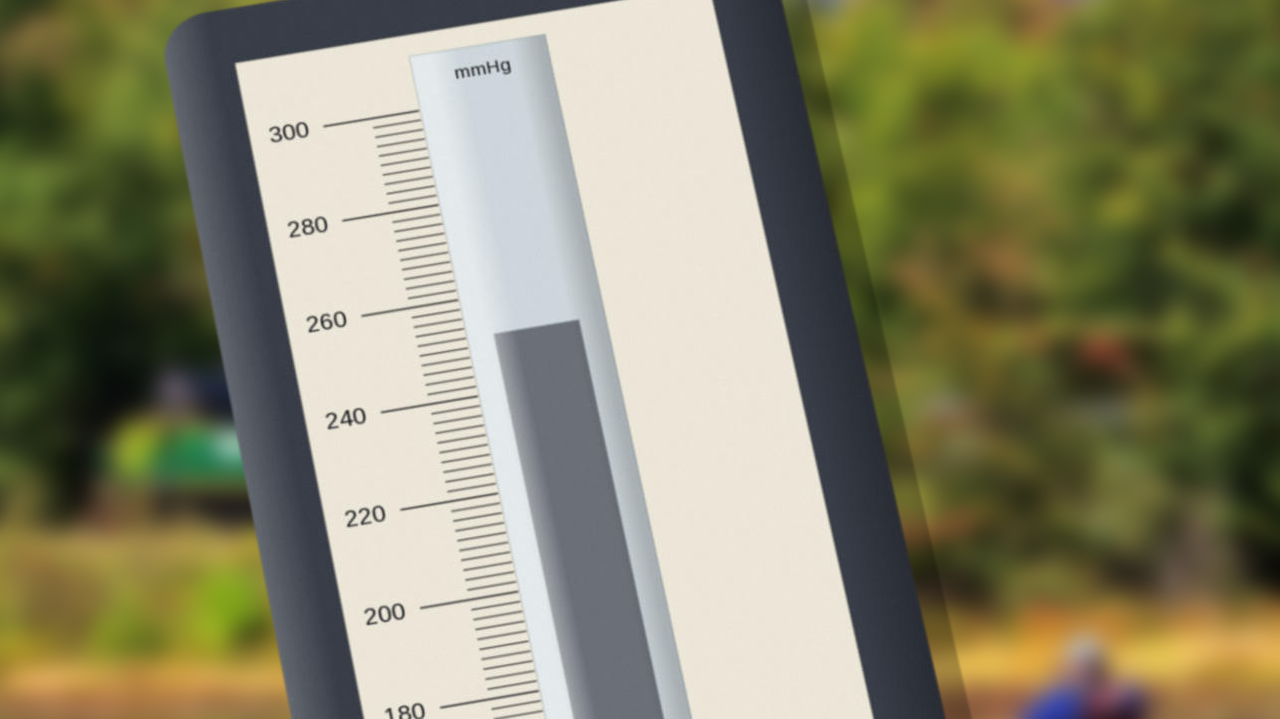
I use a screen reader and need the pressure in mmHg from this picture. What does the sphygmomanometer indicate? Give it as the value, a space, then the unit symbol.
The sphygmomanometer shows 252 mmHg
